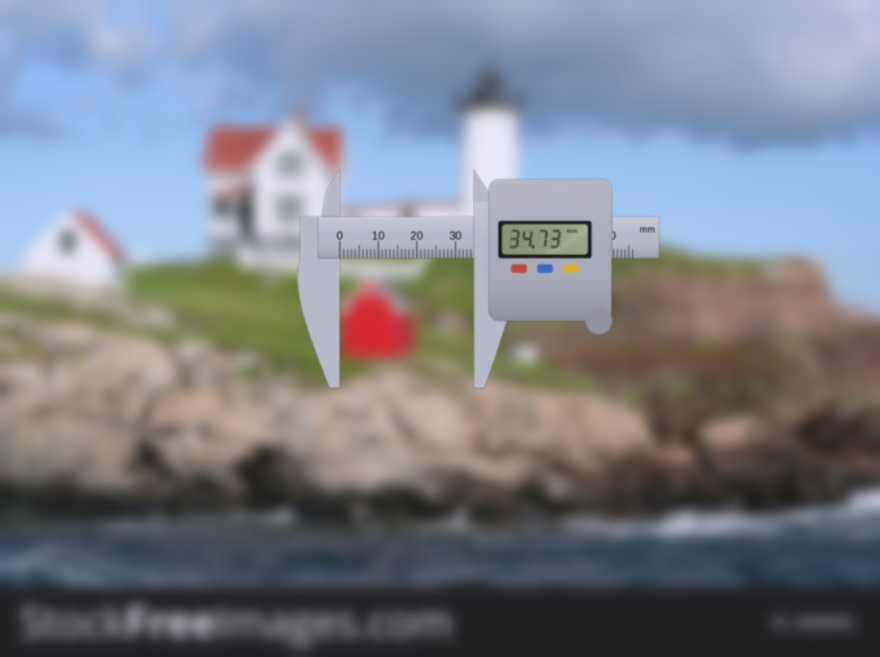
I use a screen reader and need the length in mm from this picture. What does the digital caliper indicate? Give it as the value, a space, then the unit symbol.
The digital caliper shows 34.73 mm
